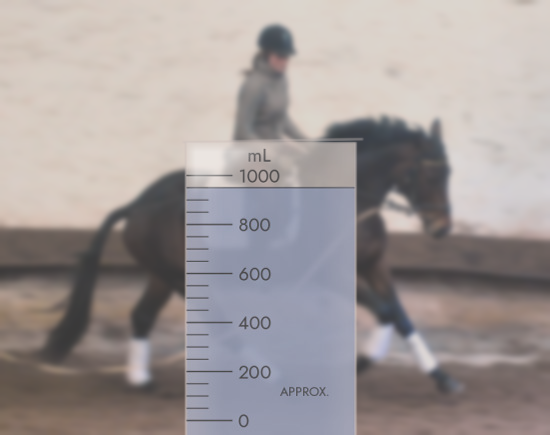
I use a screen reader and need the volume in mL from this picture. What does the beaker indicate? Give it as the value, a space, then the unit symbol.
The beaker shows 950 mL
